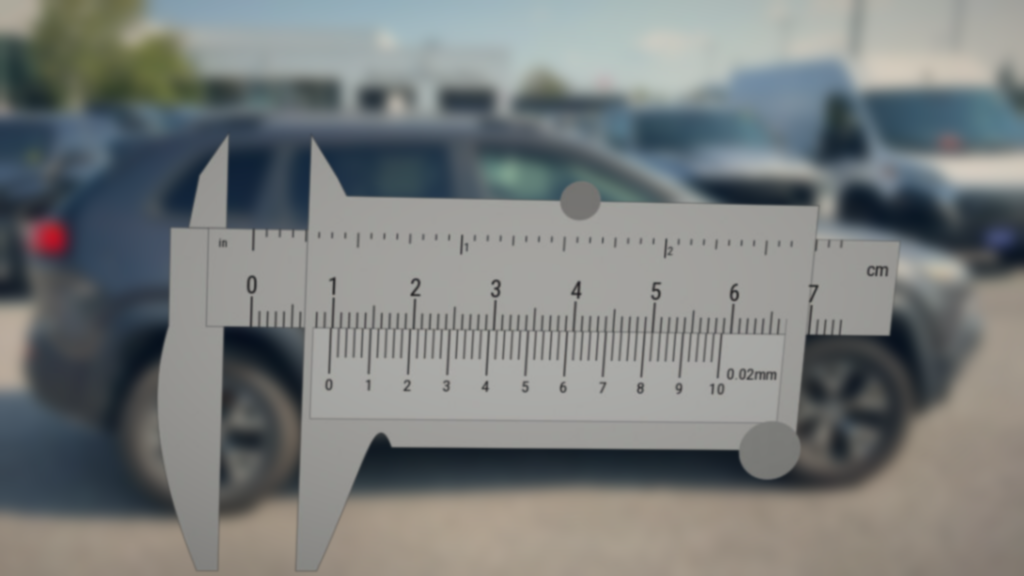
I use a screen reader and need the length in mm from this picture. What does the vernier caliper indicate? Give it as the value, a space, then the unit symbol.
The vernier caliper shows 9.8 mm
